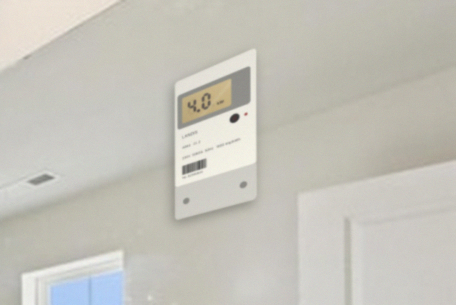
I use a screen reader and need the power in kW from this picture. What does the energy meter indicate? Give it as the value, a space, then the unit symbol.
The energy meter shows 4.0 kW
